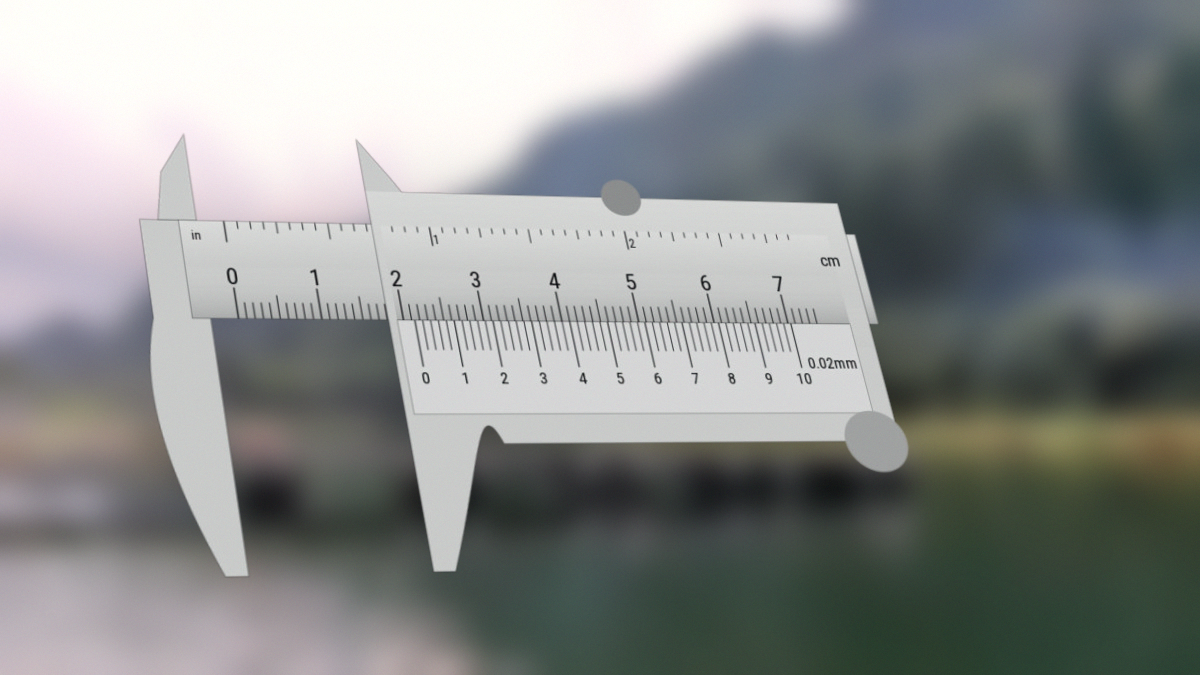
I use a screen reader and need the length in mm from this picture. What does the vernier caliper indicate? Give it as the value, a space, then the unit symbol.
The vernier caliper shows 21.4 mm
